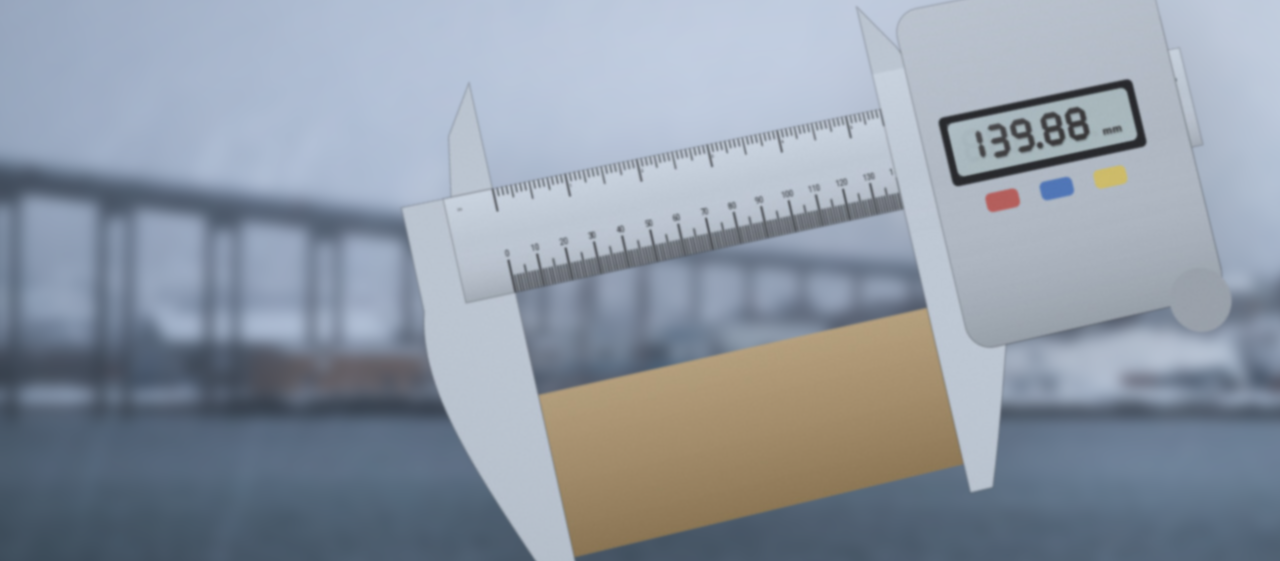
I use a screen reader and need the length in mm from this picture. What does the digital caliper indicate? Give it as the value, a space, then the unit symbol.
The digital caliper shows 139.88 mm
